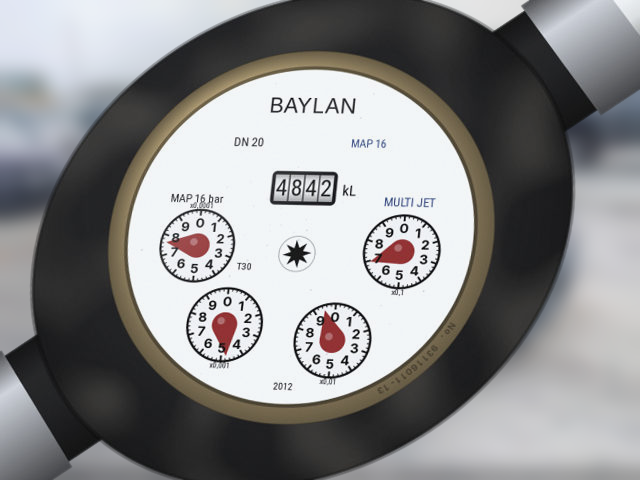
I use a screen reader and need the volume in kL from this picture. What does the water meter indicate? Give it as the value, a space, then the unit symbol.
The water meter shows 4842.6947 kL
